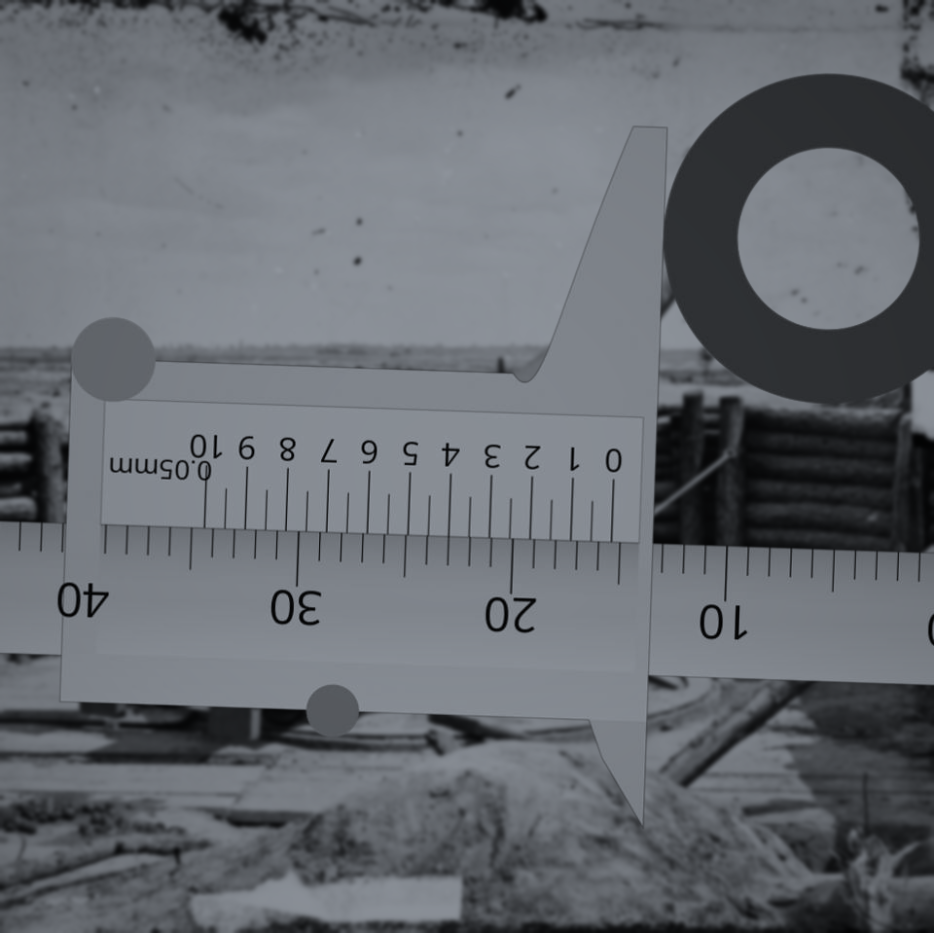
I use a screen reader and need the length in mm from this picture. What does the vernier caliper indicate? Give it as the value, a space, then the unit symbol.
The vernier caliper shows 15.40 mm
